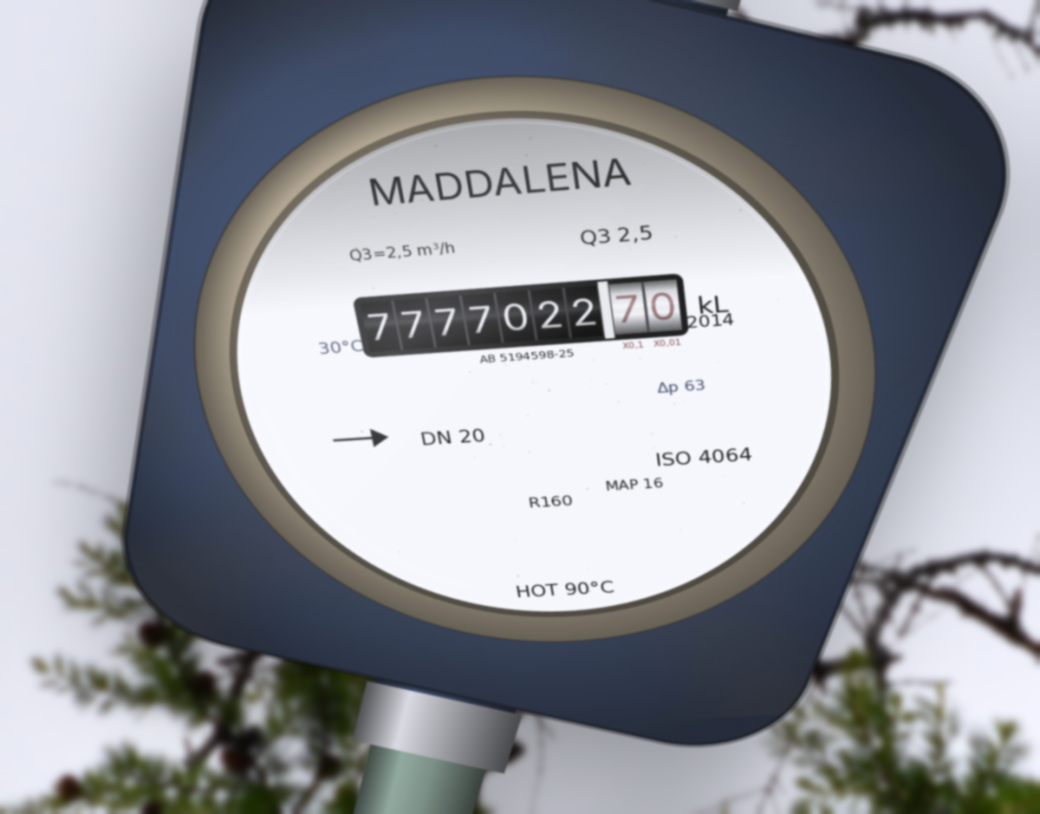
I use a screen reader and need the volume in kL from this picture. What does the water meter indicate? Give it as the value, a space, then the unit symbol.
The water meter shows 7777022.70 kL
